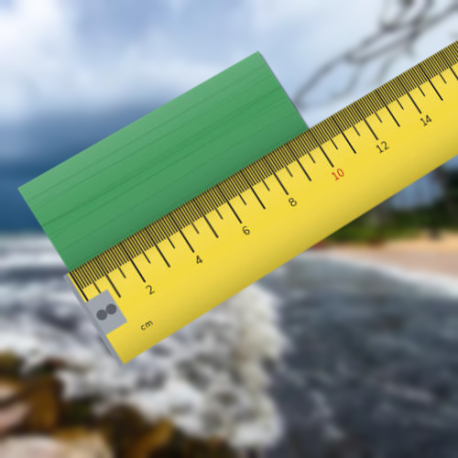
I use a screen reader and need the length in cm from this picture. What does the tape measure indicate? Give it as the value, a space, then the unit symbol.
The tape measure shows 10 cm
